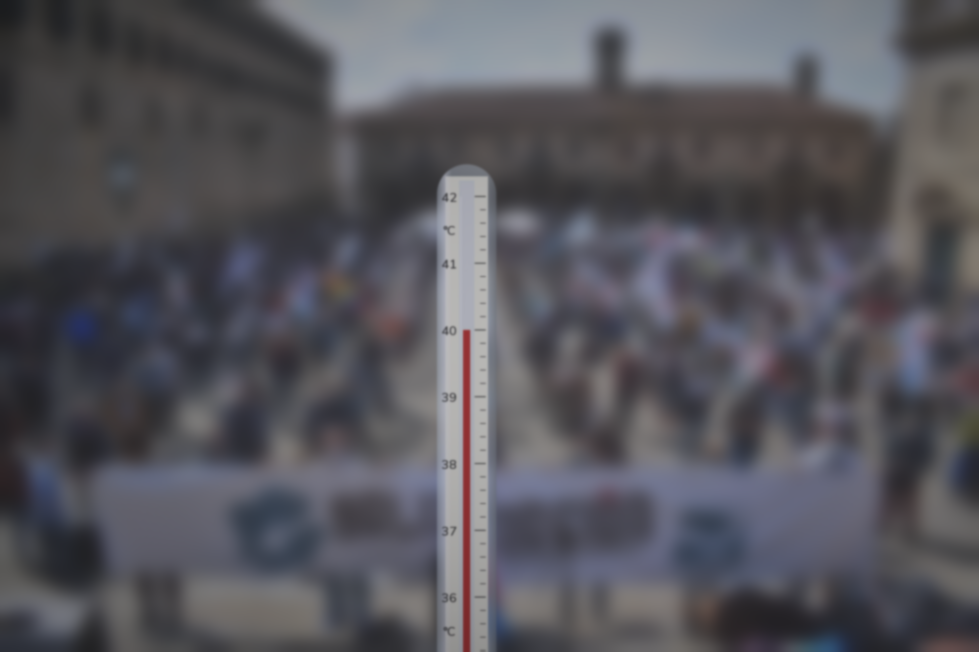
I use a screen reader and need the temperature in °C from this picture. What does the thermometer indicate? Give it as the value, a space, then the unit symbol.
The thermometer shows 40 °C
